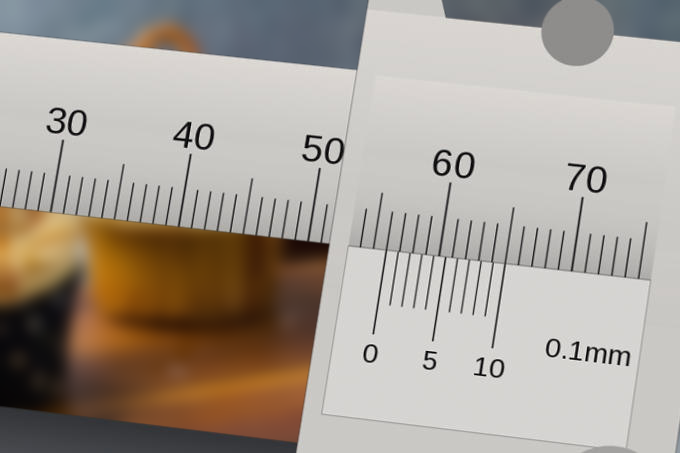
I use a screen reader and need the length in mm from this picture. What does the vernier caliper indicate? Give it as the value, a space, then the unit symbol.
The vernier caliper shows 56.0 mm
